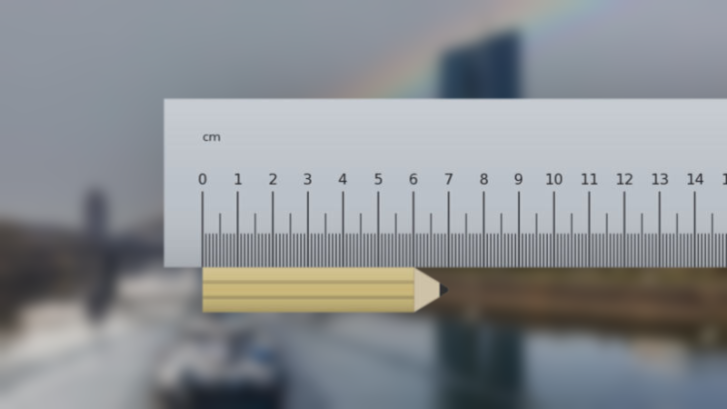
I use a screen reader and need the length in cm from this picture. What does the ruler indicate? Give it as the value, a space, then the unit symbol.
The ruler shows 7 cm
